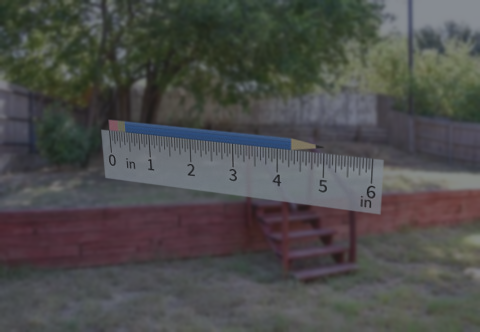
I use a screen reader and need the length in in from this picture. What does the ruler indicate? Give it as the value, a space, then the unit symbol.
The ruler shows 5 in
